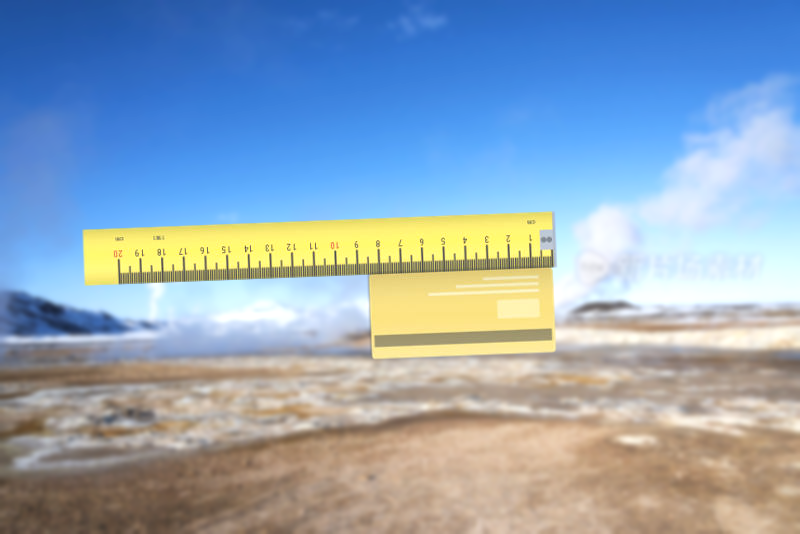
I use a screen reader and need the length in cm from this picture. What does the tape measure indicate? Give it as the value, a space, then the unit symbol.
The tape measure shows 8.5 cm
